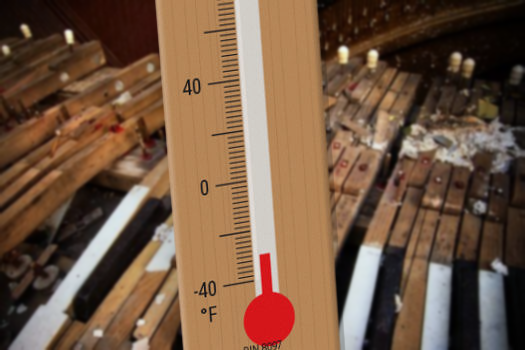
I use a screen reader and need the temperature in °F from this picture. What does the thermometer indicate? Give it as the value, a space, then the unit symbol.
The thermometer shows -30 °F
